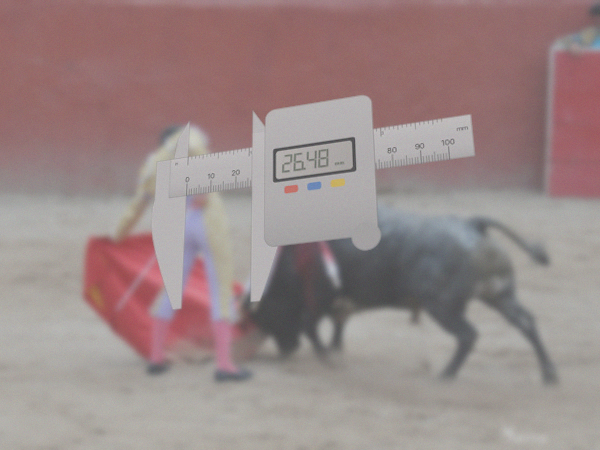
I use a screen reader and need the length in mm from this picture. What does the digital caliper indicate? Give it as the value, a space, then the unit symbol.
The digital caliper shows 26.48 mm
